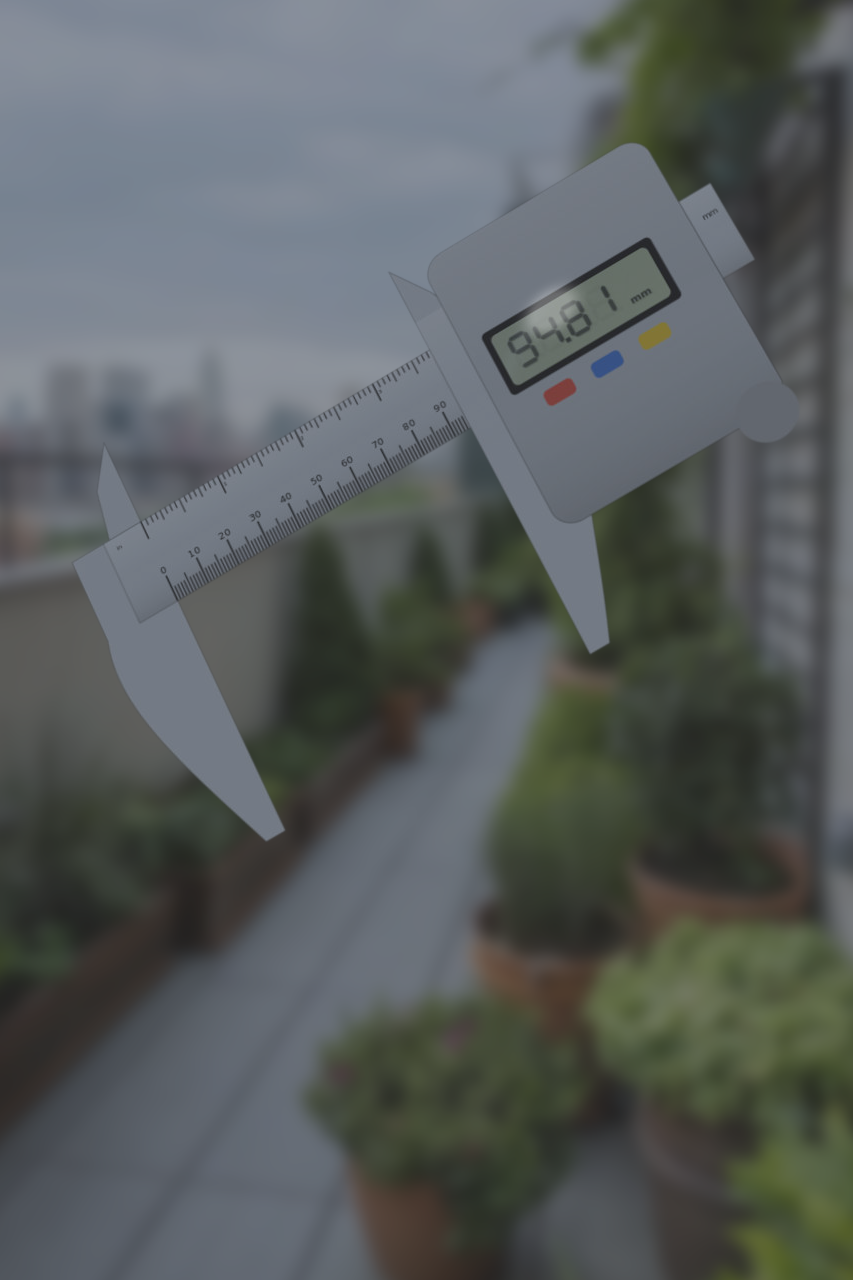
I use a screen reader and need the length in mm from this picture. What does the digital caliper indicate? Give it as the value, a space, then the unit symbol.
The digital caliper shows 94.81 mm
